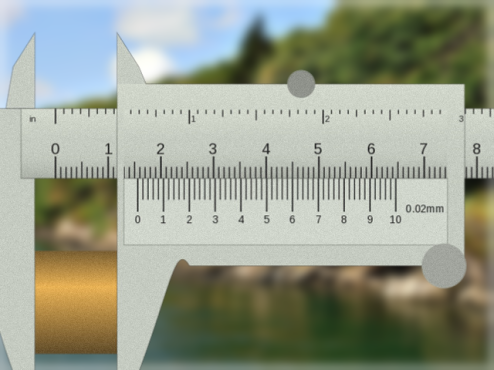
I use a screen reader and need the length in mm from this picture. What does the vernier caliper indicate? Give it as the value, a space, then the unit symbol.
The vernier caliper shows 15.6 mm
